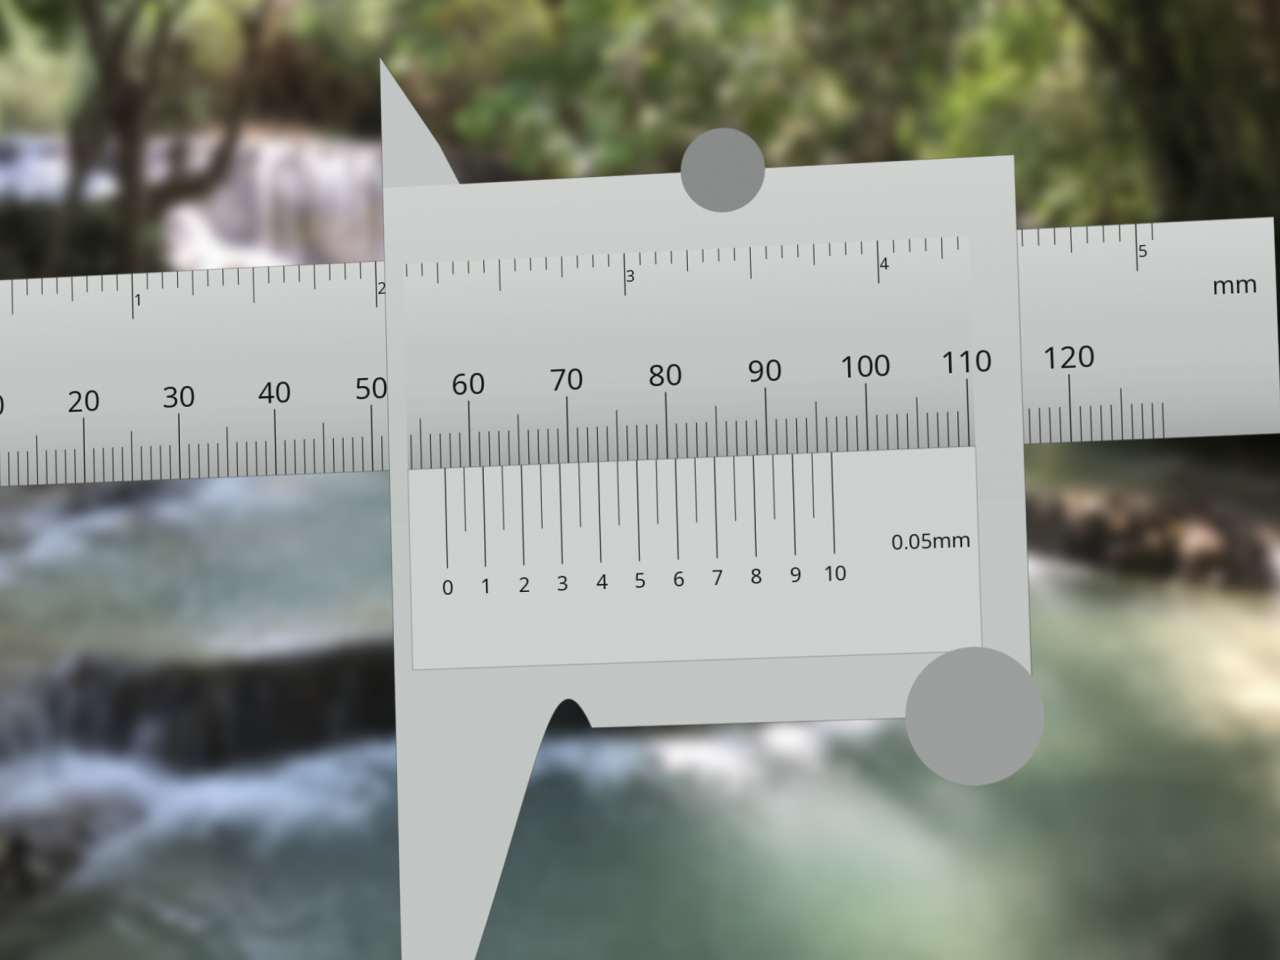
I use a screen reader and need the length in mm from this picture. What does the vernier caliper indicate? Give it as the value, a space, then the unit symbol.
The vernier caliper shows 57.4 mm
